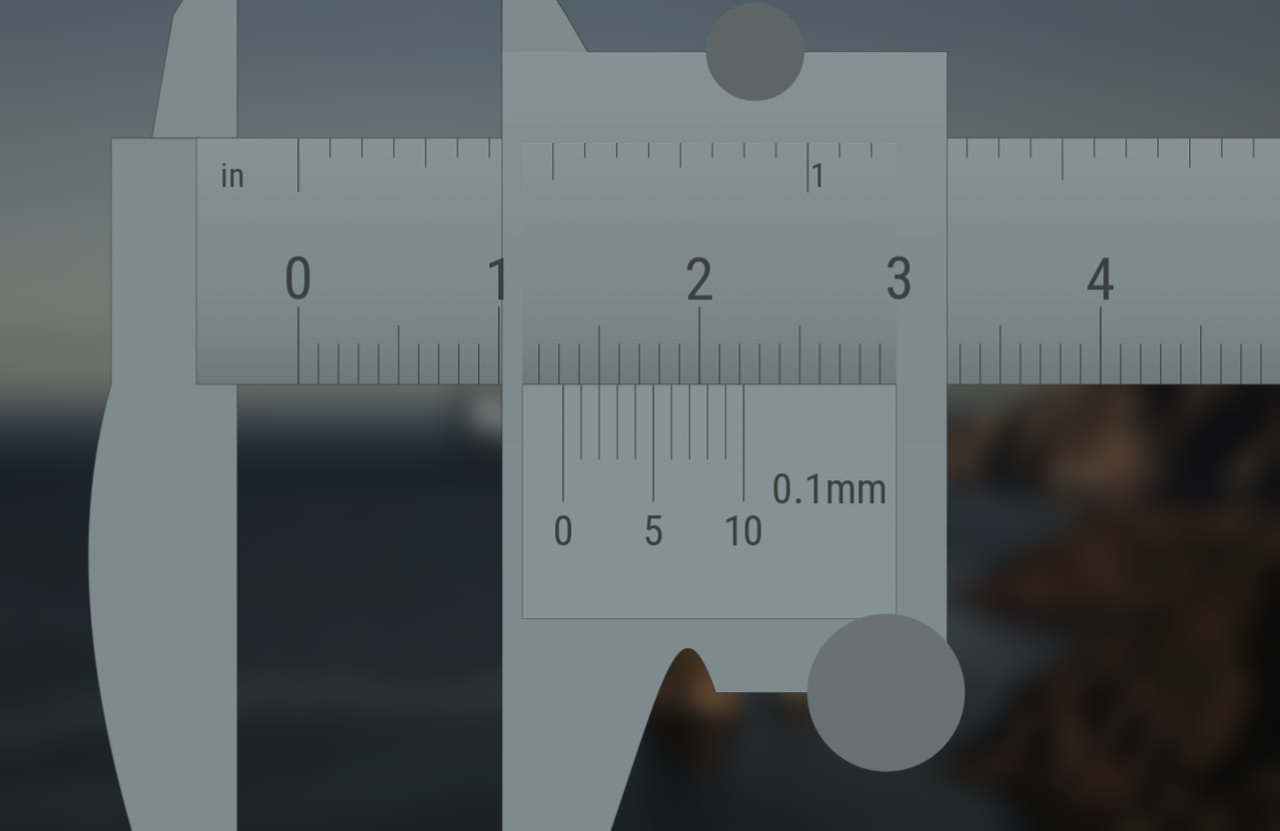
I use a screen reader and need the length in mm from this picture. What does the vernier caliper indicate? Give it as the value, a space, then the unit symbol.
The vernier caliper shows 13.2 mm
